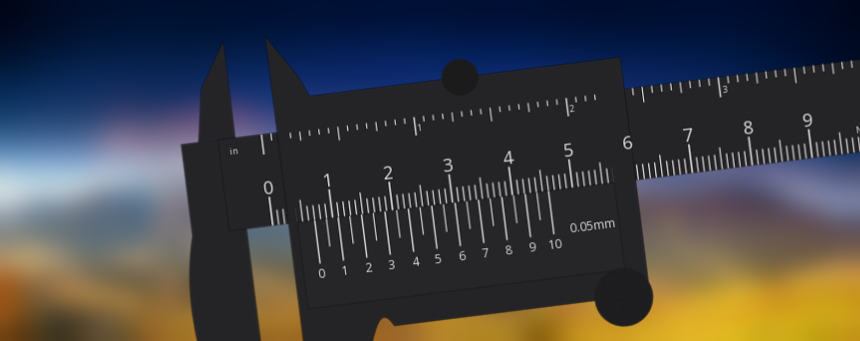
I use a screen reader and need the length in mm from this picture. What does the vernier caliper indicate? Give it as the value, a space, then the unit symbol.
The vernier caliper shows 7.0 mm
